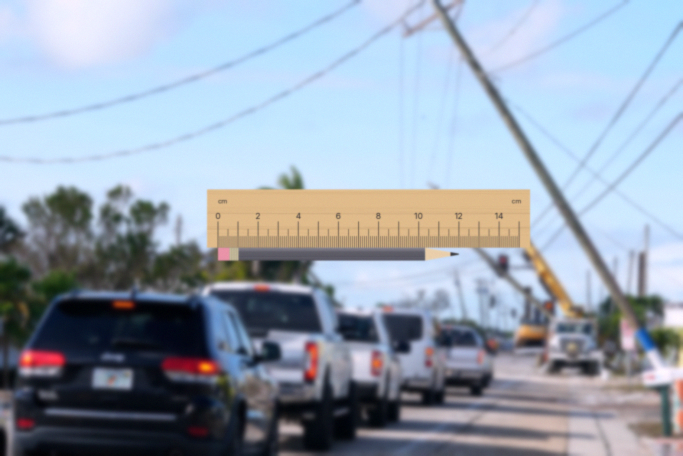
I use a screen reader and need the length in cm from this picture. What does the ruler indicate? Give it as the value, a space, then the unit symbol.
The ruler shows 12 cm
